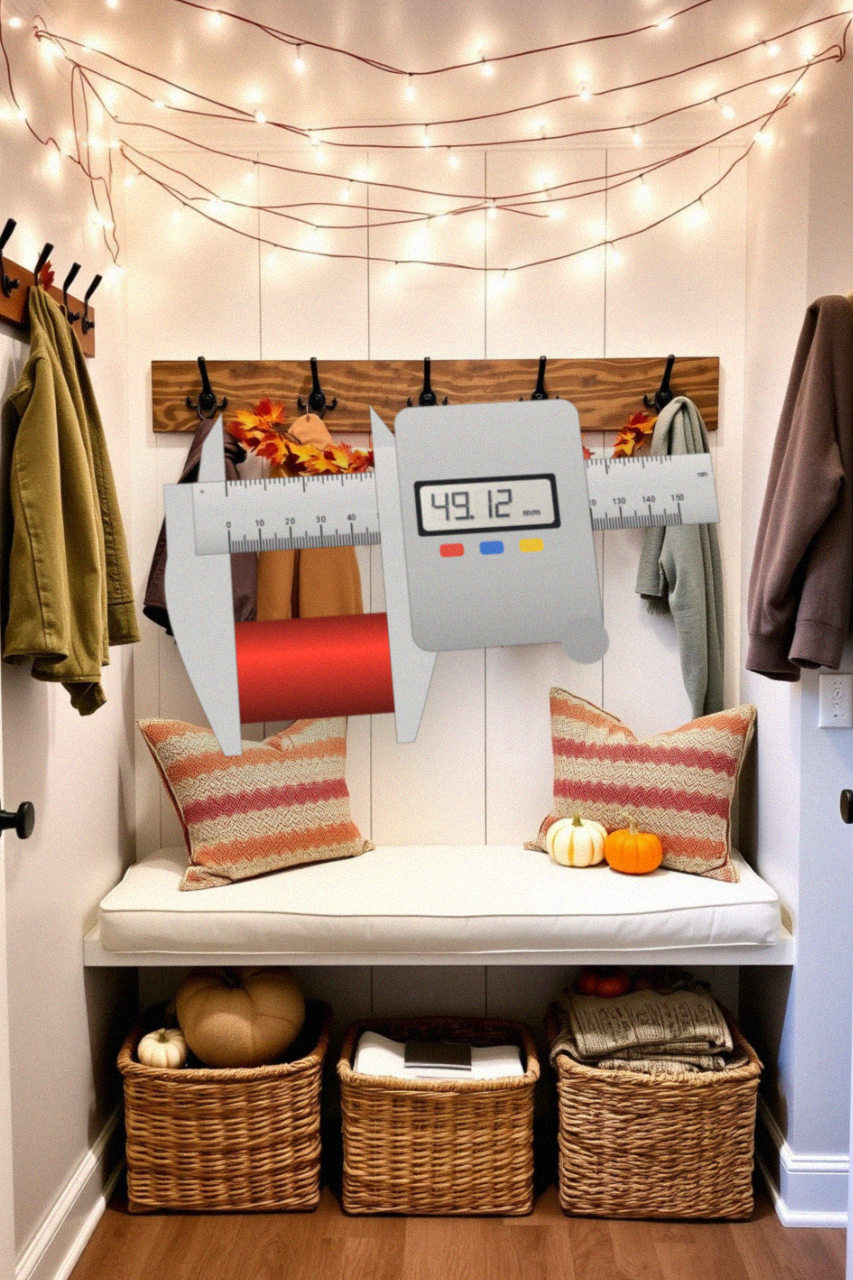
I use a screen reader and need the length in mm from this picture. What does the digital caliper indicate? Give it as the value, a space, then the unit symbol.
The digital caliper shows 49.12 mm
